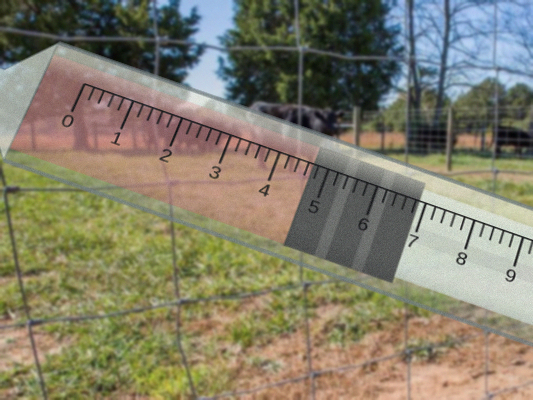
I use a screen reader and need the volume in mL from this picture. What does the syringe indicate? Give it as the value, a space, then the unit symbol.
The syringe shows 4.7 mL
